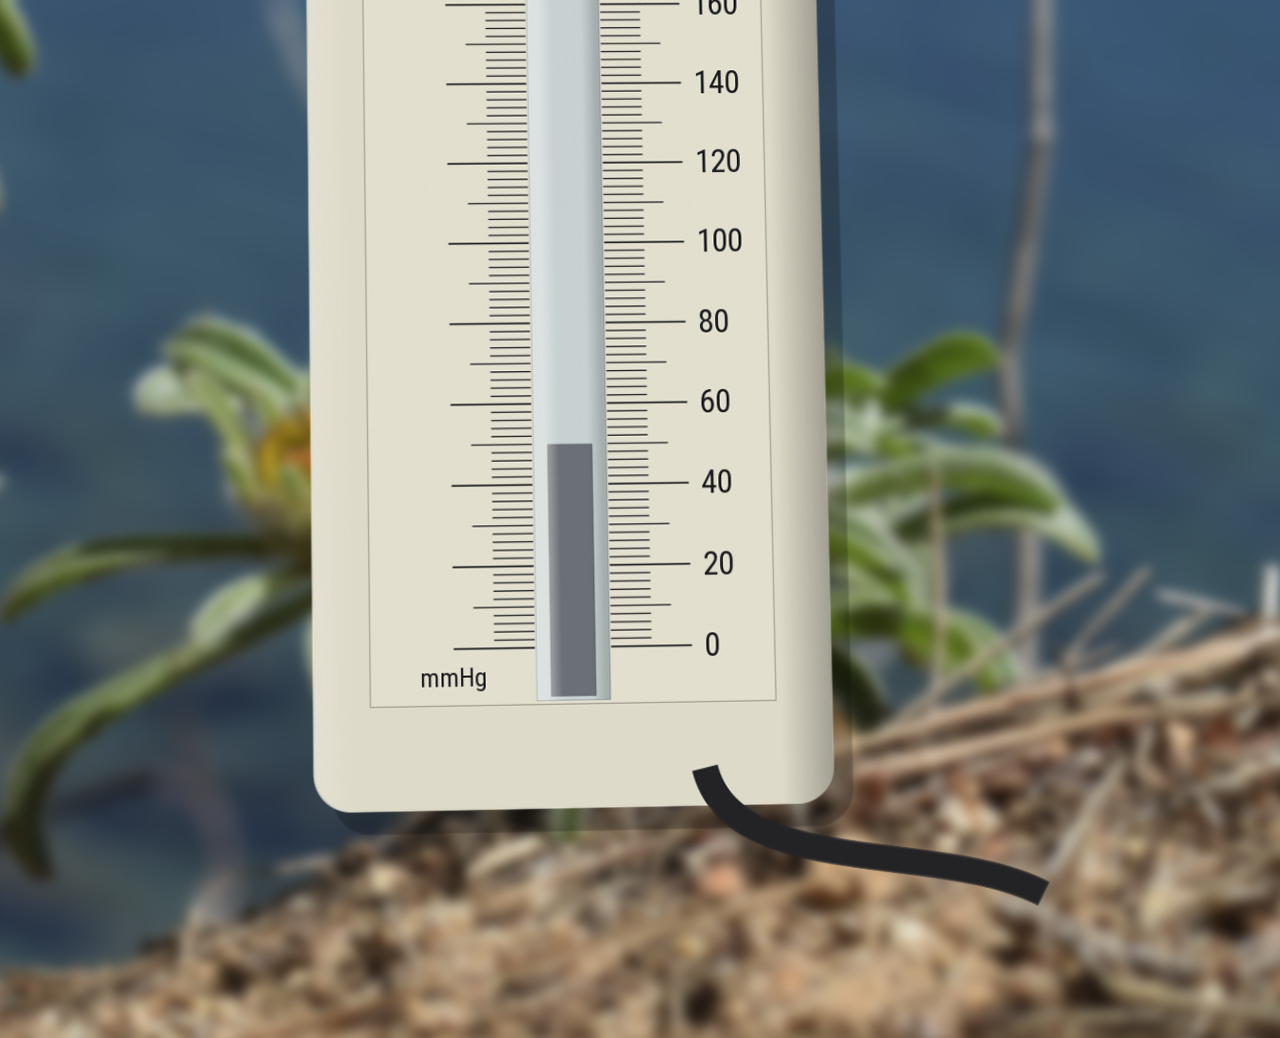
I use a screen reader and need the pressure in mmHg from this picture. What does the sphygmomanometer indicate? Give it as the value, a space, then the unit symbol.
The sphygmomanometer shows 50 mmHg
